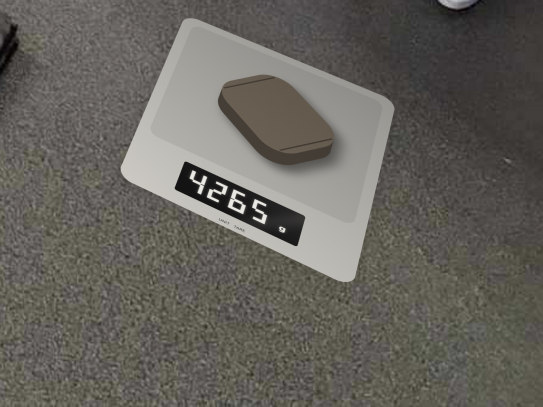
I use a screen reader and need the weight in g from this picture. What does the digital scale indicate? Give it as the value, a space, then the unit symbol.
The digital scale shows 4265 g
